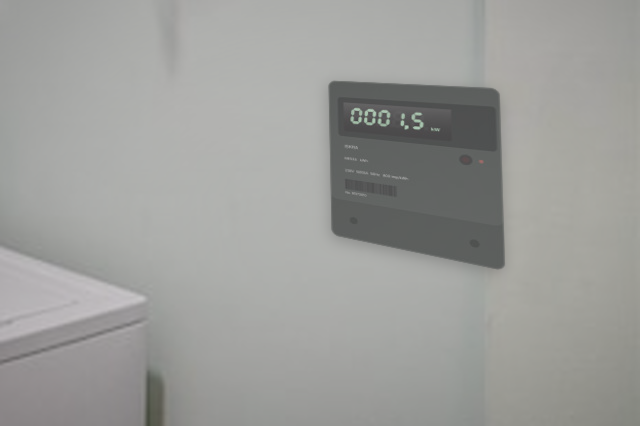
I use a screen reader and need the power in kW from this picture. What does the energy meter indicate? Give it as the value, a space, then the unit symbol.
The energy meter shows 1.5 kW
